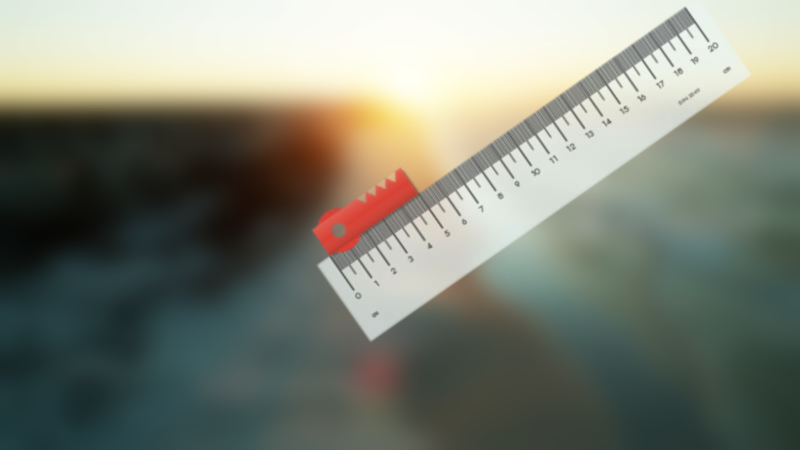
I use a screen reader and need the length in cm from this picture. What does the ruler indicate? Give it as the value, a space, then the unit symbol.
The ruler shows 5 cm
